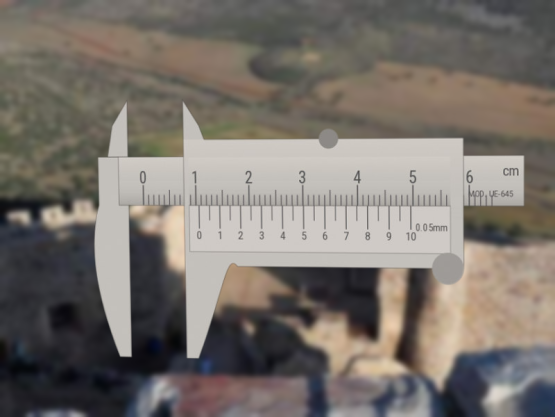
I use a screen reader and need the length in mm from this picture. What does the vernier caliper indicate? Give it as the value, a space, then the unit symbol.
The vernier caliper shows 10.6 mm
